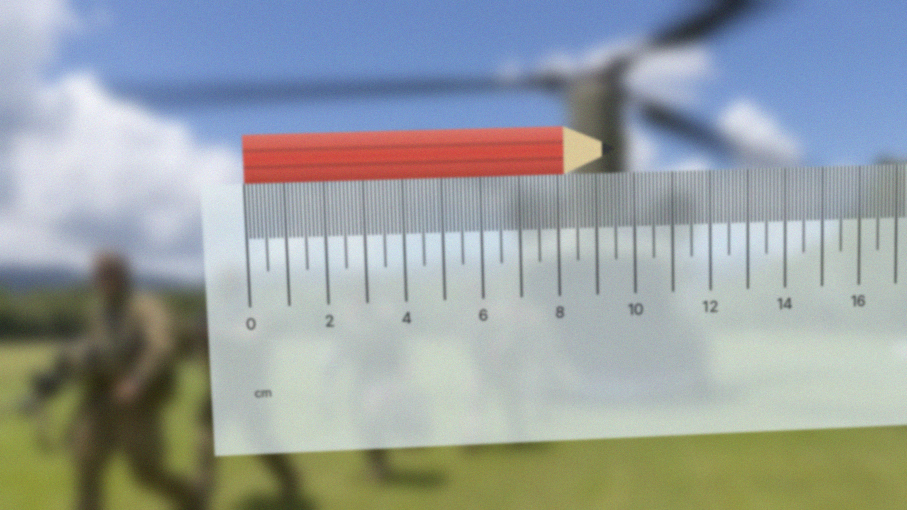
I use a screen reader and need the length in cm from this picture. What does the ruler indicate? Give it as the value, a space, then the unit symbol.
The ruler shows 9.5 cm
